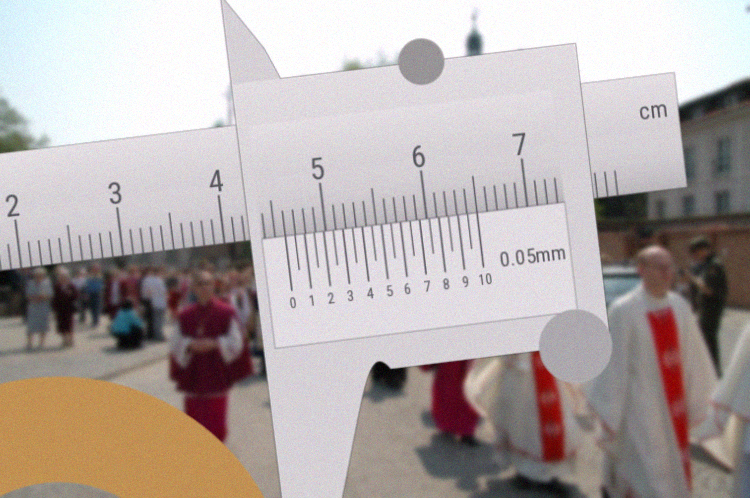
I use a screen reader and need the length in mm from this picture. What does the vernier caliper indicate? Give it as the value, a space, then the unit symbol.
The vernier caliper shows 46.0 mm
